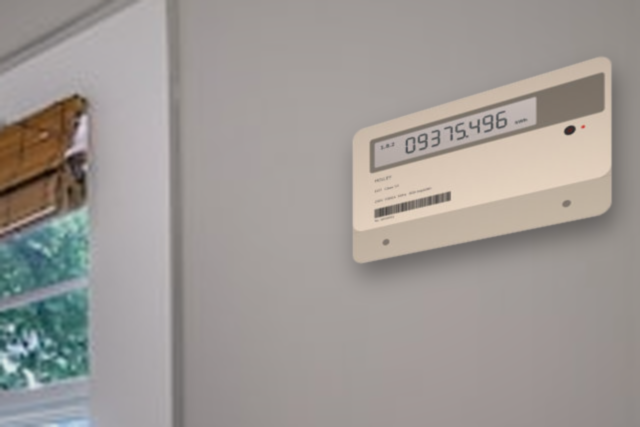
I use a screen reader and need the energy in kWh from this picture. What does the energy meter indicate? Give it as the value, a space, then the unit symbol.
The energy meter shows 9375.496 kWh
